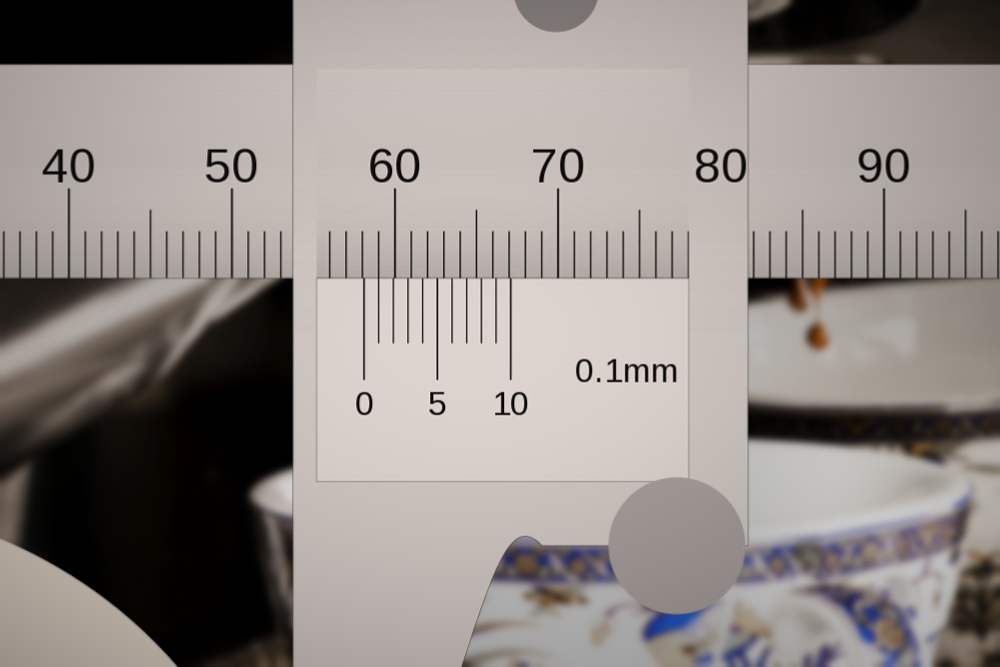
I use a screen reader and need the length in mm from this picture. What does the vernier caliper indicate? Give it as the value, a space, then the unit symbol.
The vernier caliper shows 58.1 mm
